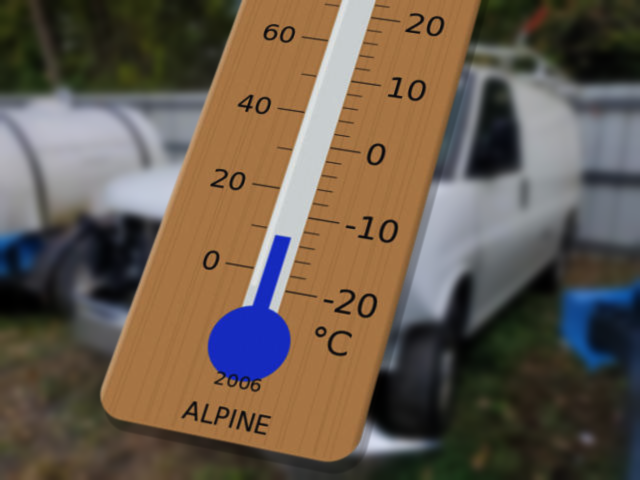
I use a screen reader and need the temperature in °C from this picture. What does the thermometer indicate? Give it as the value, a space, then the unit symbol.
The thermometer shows -13 °C
